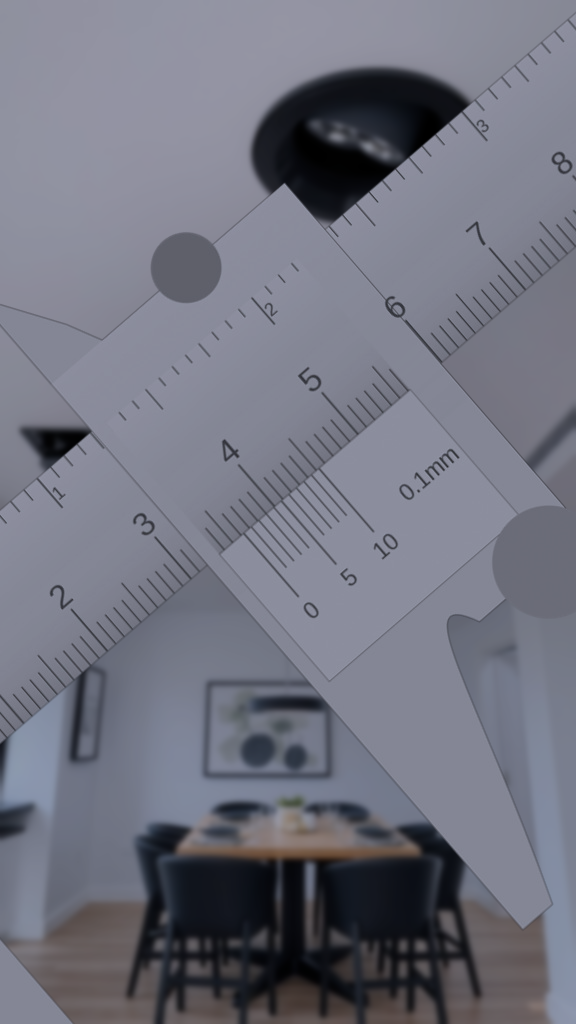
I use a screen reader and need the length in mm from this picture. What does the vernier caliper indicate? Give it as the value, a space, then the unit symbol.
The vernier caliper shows 36.3 mm
